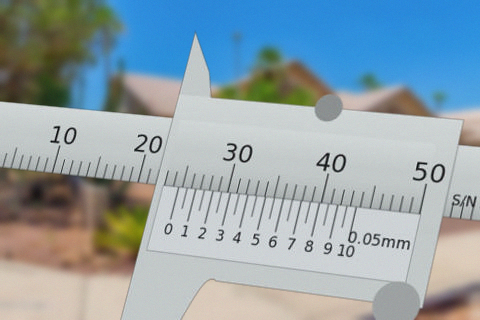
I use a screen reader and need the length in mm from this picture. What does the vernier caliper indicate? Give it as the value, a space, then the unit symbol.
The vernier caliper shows 24.6 mm
